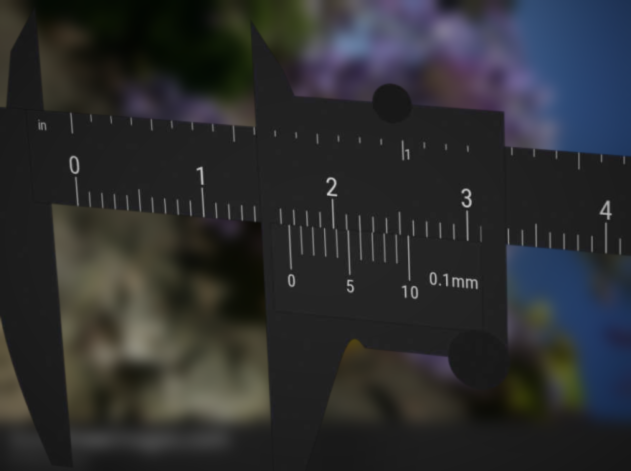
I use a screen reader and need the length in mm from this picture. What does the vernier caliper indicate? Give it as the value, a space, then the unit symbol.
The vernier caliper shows 16.6 mm
